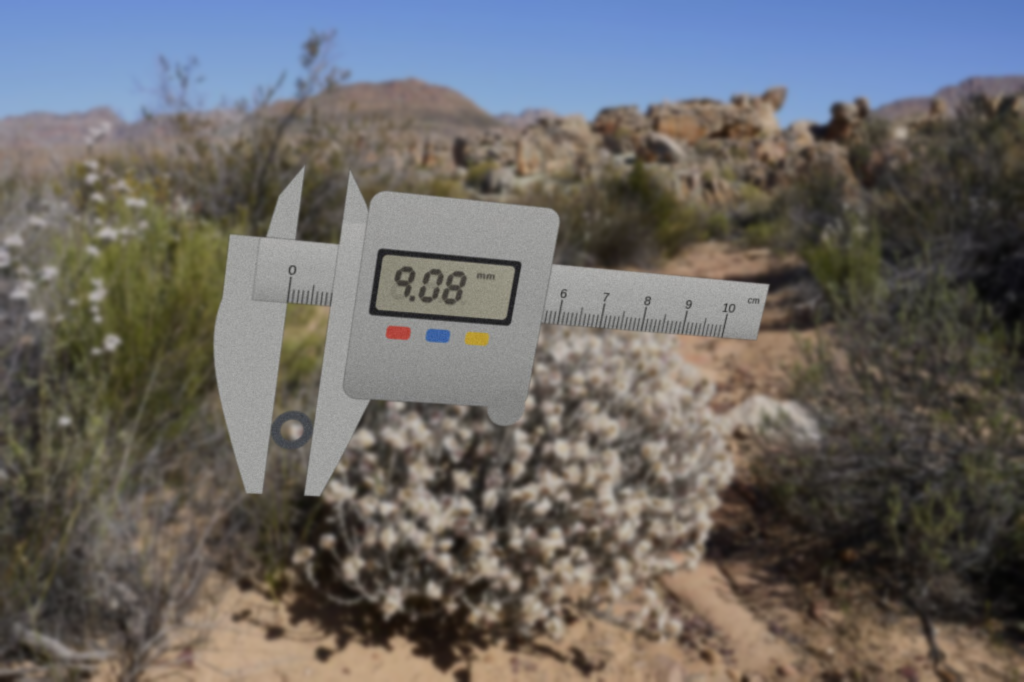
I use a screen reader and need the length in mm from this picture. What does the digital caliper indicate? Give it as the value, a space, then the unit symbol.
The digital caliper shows 9.08 mm
